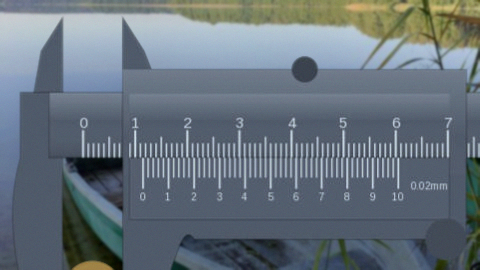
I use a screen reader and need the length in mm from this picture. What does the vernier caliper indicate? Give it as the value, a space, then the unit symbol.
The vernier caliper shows 11.5 mm
